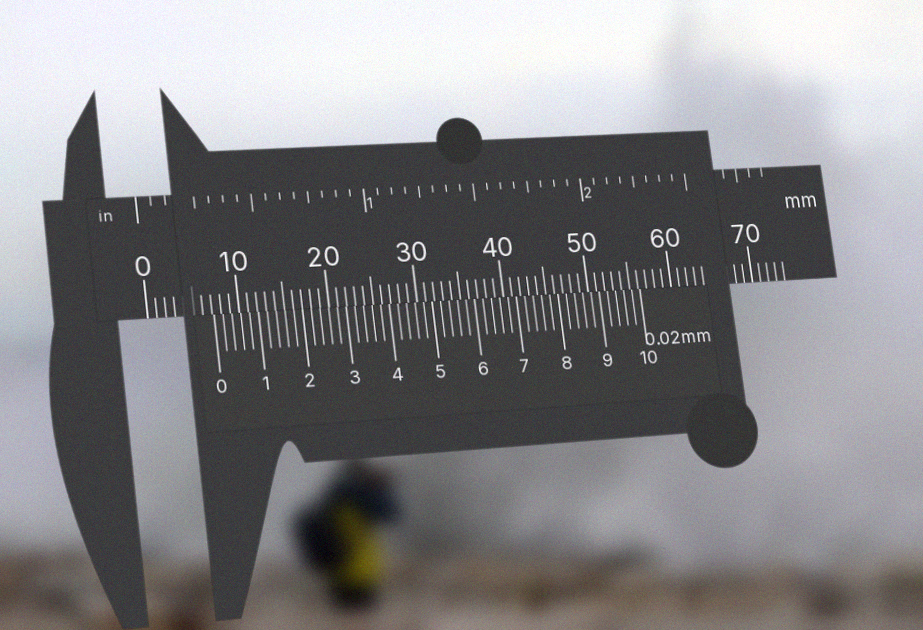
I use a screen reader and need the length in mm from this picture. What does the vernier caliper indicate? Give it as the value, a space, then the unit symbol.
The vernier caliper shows 7.2 mm
